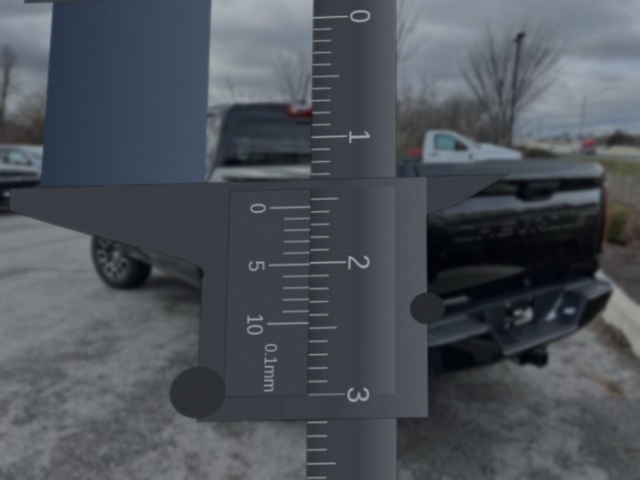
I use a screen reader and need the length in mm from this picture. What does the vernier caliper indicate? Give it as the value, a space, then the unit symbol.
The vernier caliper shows 15.6 mm
